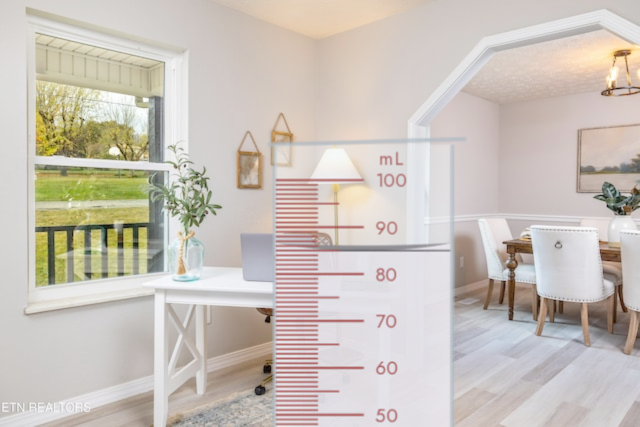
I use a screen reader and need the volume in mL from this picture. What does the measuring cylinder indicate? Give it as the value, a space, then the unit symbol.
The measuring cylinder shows 85 mL
